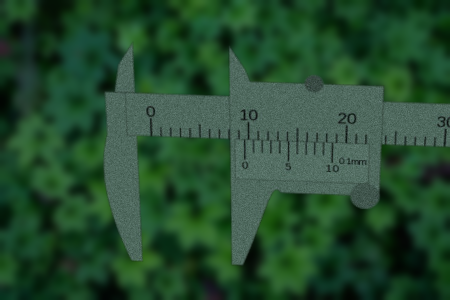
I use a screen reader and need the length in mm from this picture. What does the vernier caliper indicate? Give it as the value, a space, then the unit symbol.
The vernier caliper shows 9.6 mm
